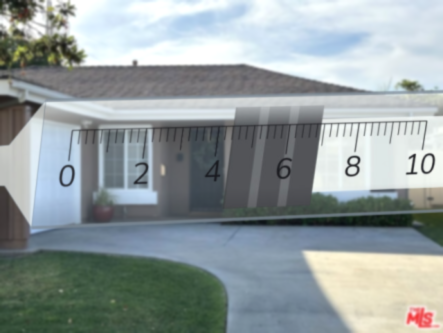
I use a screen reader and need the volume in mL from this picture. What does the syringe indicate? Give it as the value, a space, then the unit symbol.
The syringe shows 4.4 mL
